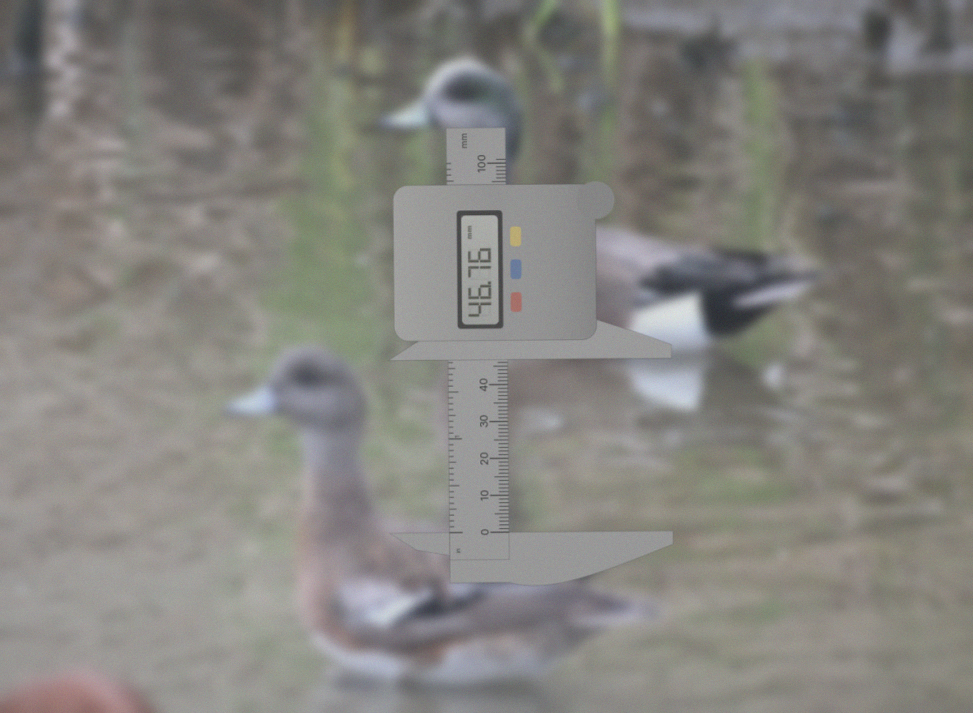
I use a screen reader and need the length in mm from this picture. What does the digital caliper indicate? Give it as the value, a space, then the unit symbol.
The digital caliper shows 46.76 mm
